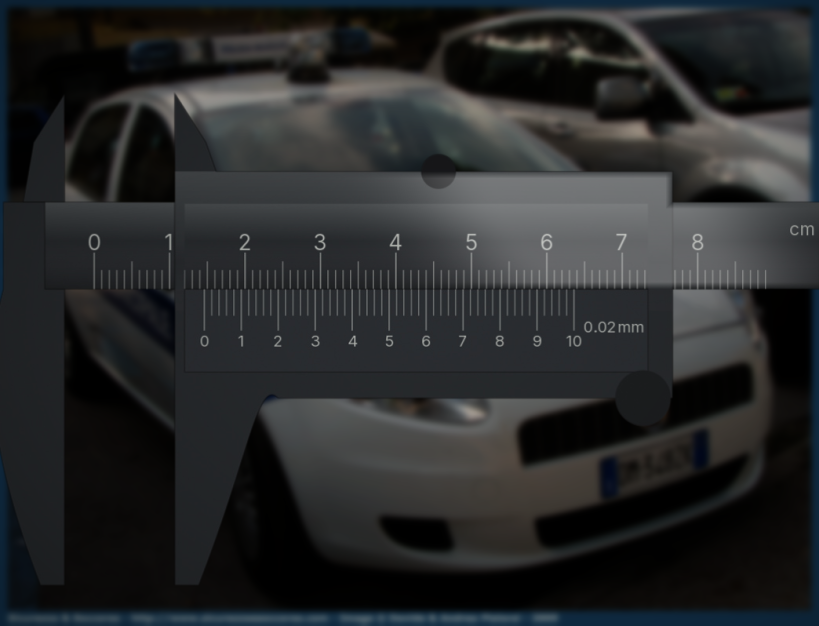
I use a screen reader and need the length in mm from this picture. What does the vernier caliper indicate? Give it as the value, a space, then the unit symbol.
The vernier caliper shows 14.6 mm
